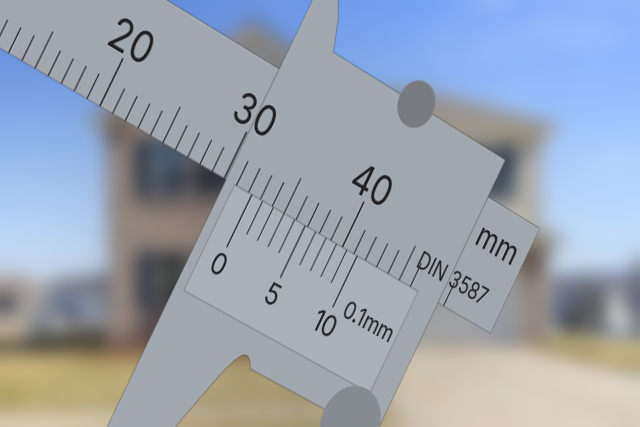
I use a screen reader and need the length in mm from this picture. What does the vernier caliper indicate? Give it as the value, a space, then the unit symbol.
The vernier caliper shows 32.3 mm
